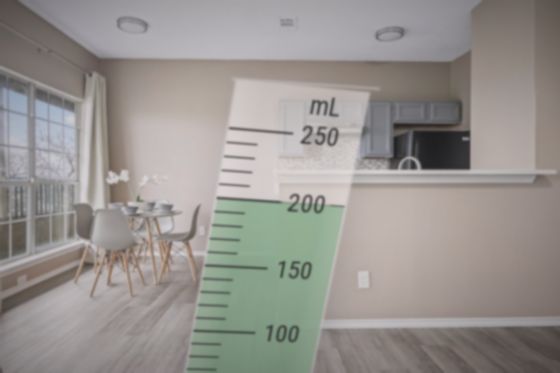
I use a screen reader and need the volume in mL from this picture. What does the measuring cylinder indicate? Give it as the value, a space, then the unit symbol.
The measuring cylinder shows 200 mL
